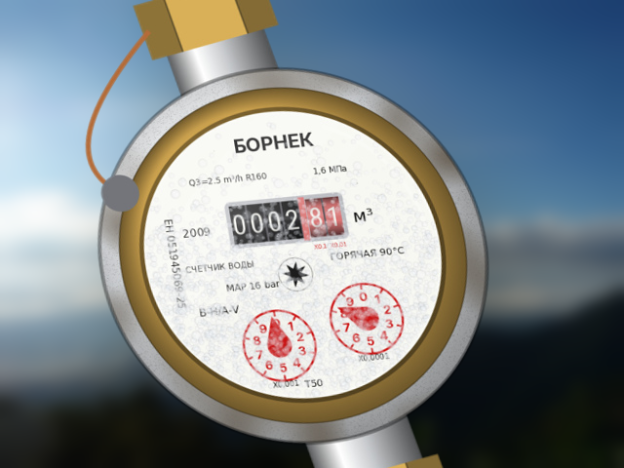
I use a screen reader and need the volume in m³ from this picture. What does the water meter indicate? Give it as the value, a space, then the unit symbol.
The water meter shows 2.8098 m³
